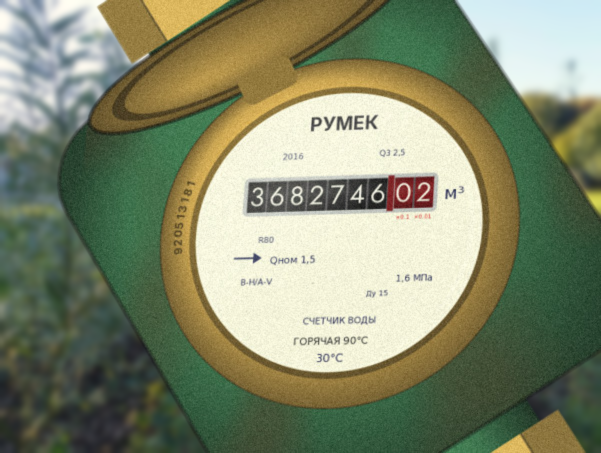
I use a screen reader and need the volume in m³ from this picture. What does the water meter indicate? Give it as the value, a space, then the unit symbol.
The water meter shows 3682746.02 m³
